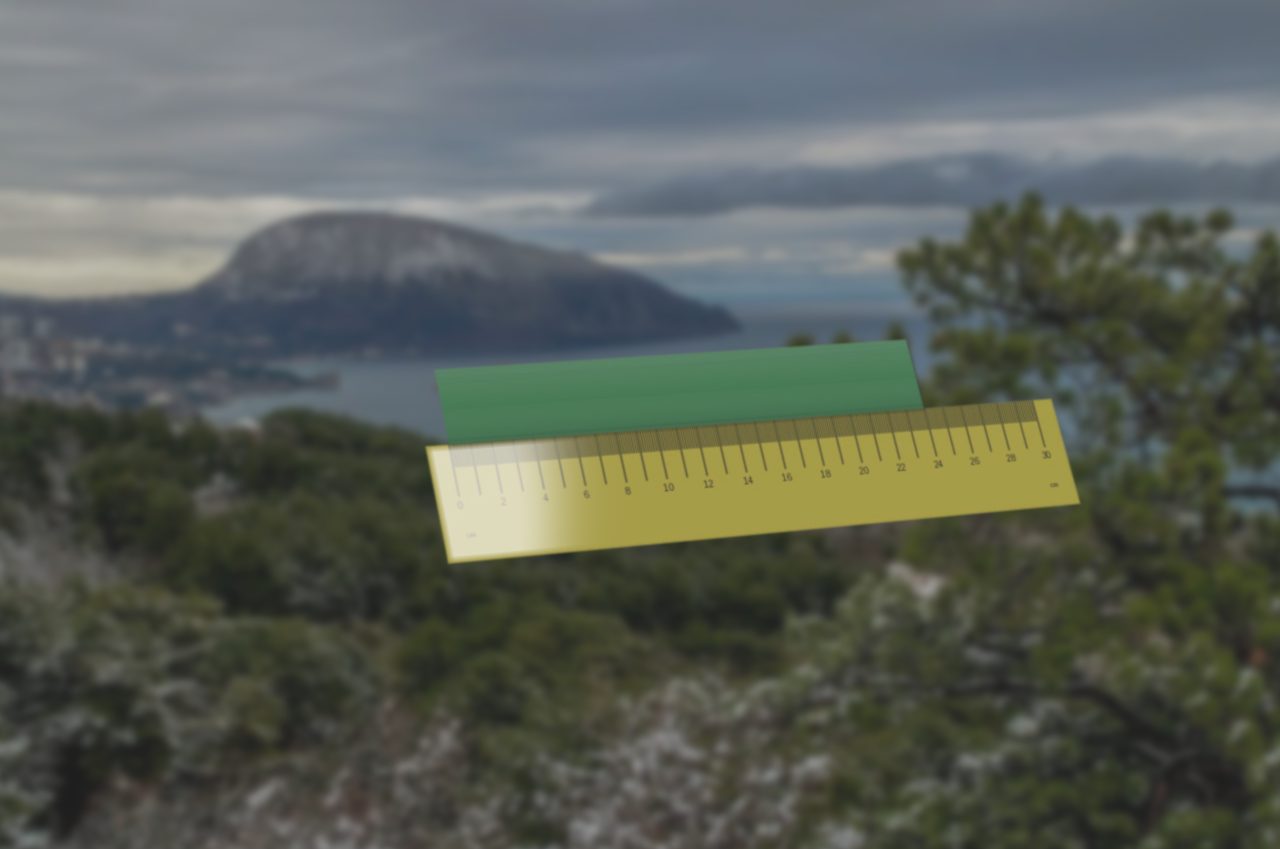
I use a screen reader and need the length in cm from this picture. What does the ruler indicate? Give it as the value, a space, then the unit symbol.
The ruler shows 24 cm
